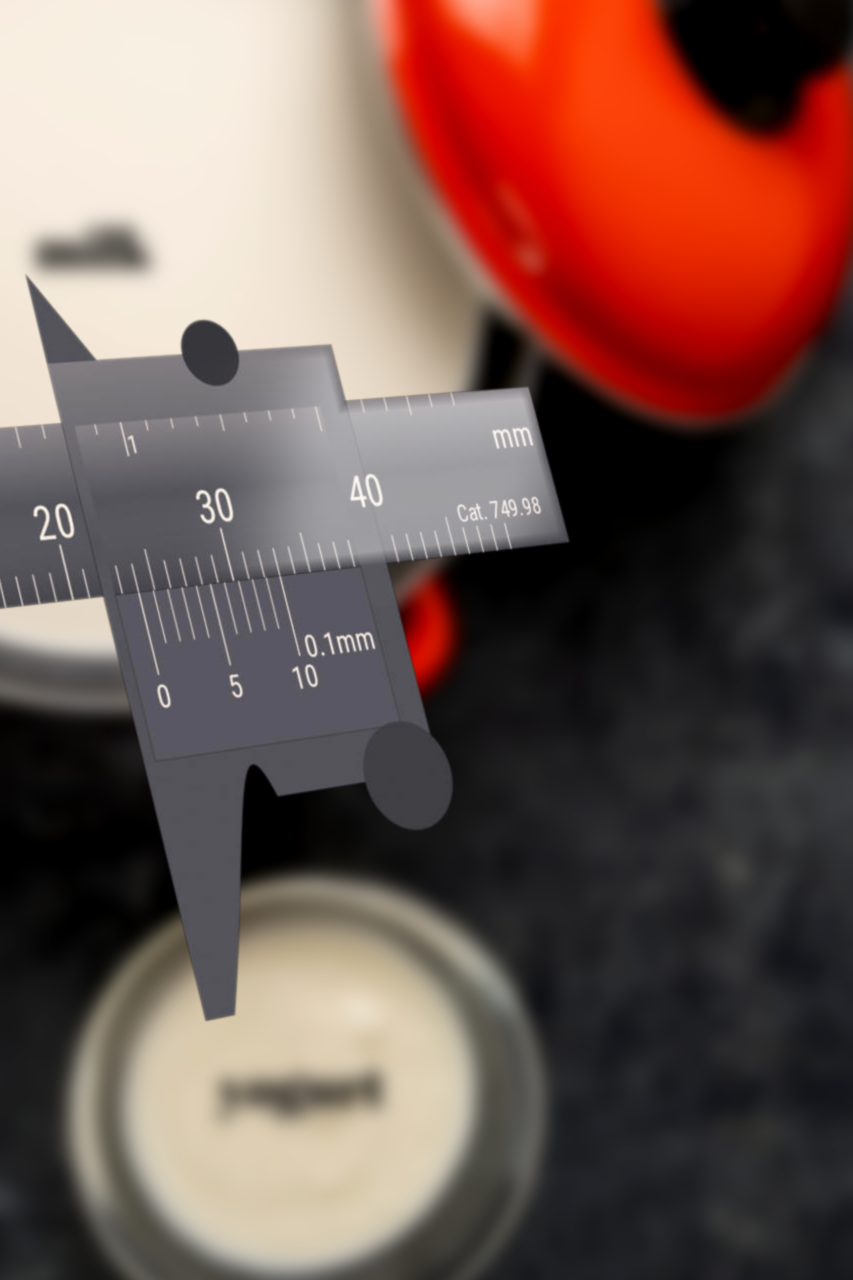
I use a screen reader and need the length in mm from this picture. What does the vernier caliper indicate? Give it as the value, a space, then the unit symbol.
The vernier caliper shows 24.0 mm
